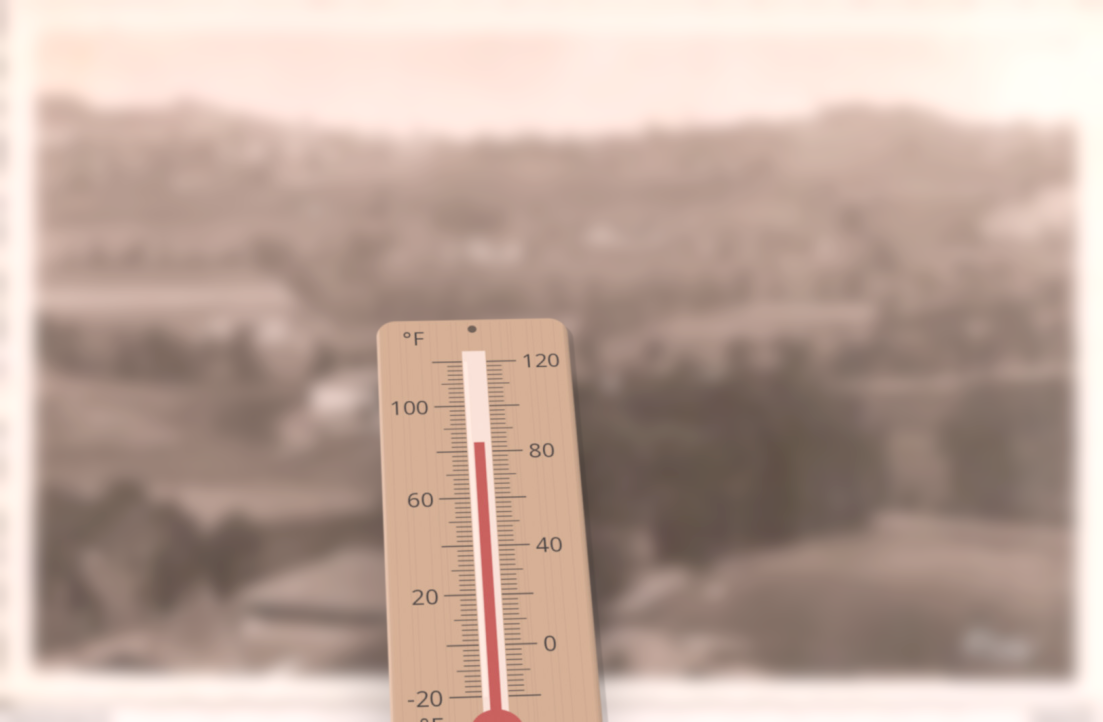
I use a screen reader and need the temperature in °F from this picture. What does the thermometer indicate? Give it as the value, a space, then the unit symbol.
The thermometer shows 84 °F
